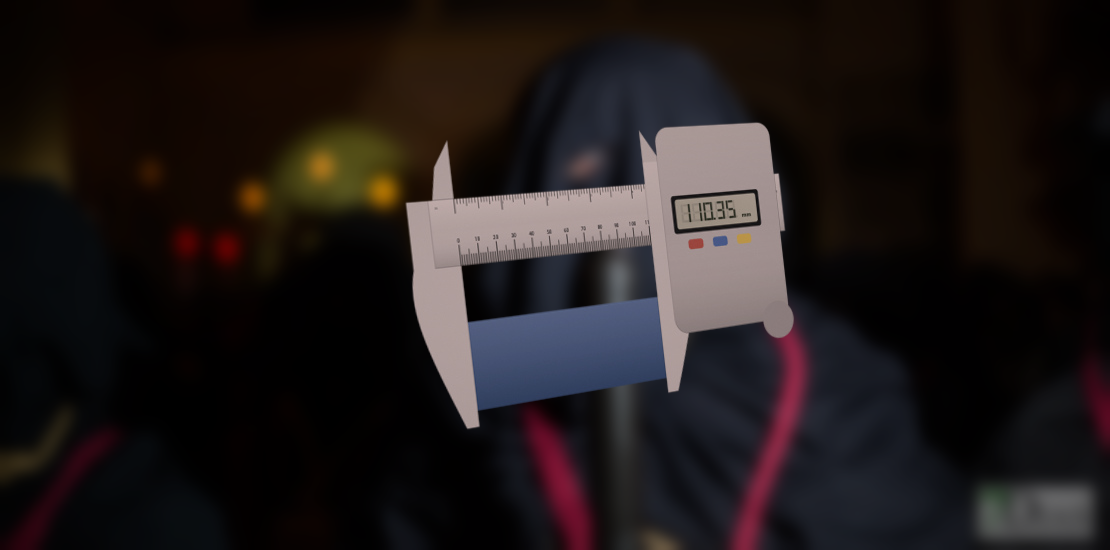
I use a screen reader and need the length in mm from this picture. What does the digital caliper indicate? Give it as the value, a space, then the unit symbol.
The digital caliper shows 110.35 mm
